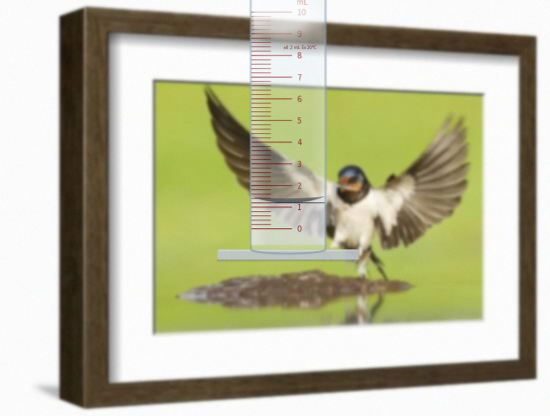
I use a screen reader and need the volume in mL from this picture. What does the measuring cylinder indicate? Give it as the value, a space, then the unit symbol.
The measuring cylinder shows 1.2 mL
